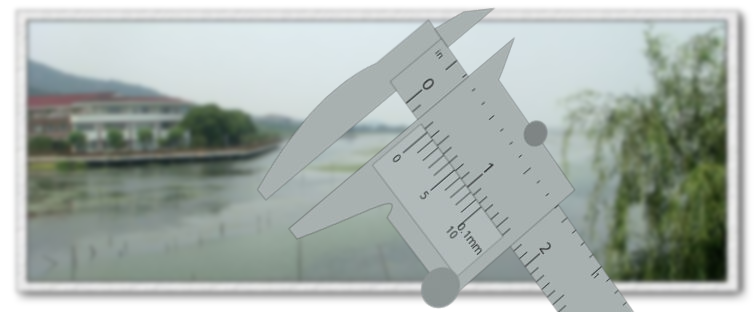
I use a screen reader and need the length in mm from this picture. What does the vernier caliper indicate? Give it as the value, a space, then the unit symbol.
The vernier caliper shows 3.4 mm
